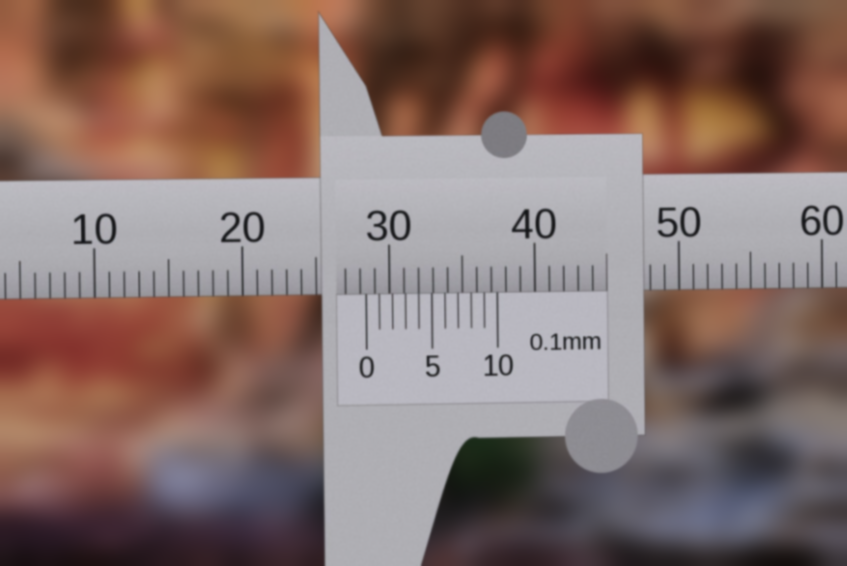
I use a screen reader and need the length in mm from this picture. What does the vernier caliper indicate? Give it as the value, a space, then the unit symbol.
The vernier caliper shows 28.4 mm
